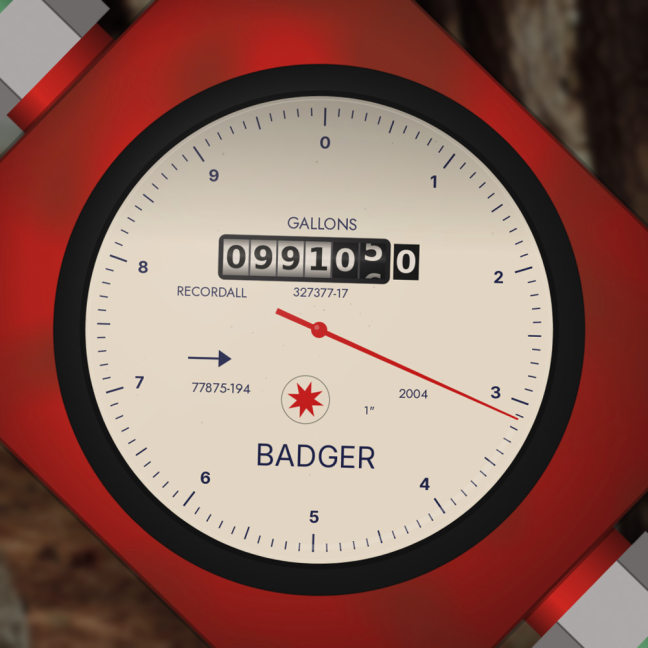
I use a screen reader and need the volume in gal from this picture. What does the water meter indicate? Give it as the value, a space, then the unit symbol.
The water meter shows 991053.1 gal
